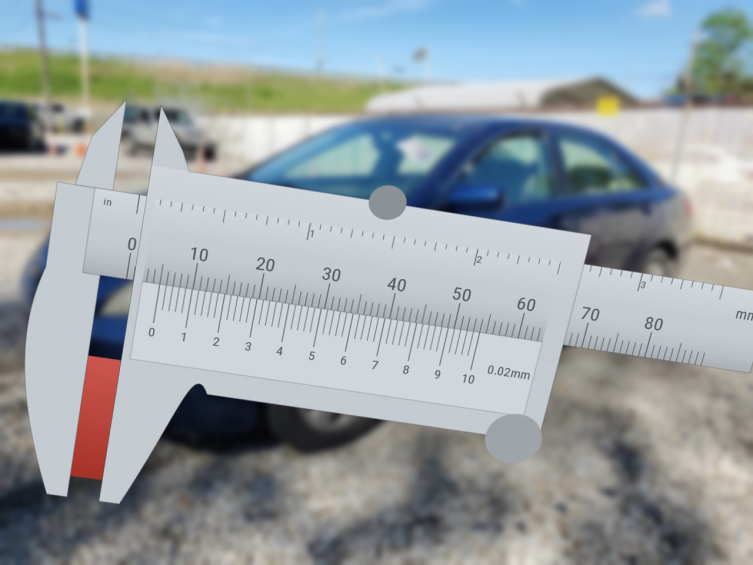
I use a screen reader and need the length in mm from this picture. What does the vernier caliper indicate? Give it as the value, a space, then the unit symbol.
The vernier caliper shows 5.0 mm
